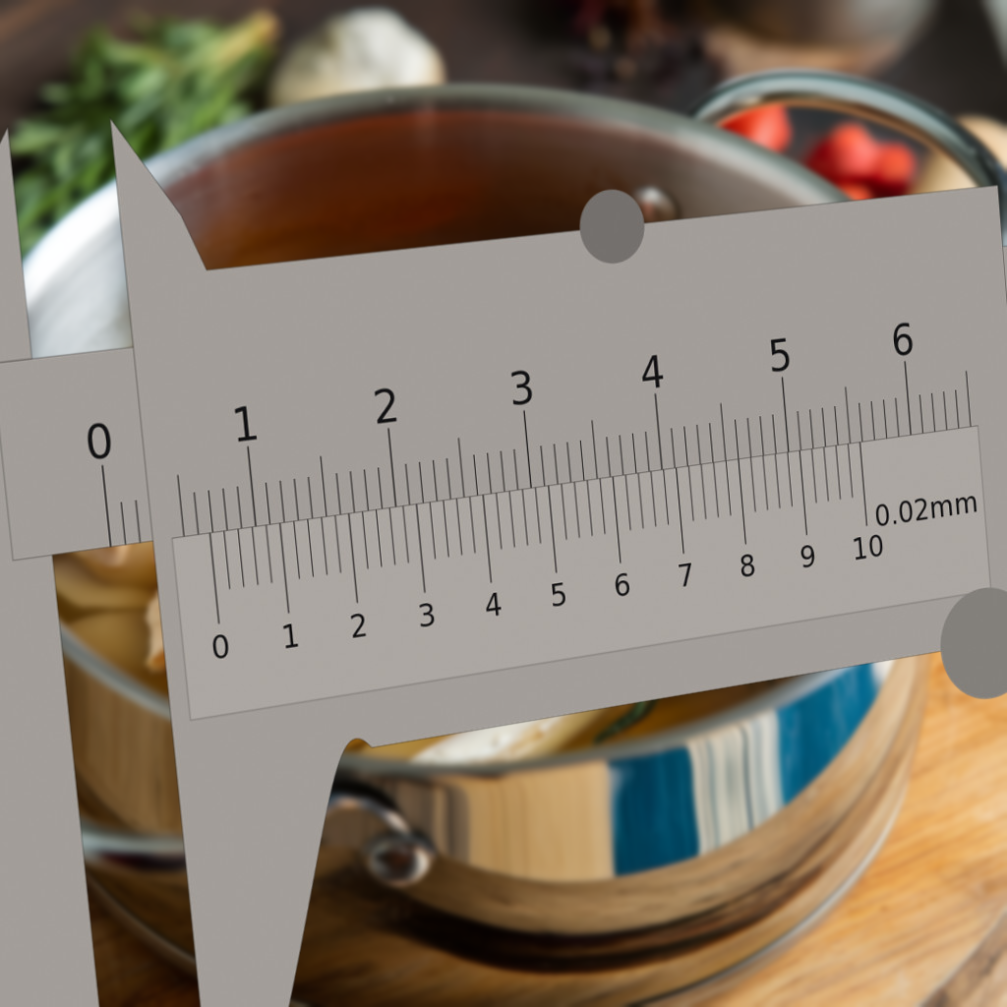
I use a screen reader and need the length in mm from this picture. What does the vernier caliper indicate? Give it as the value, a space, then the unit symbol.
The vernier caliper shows 6.8 mm
